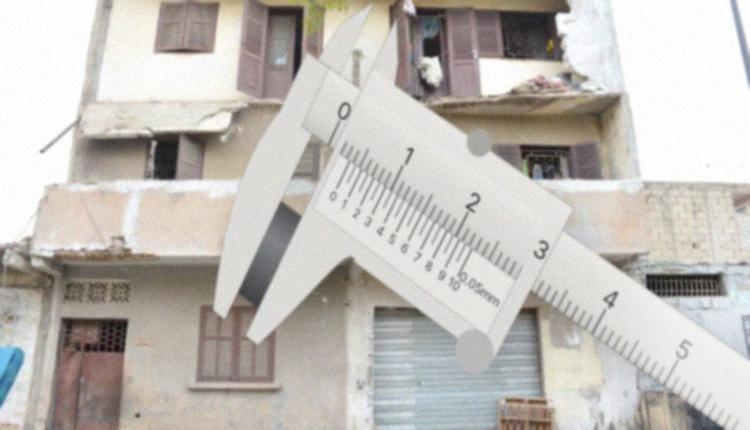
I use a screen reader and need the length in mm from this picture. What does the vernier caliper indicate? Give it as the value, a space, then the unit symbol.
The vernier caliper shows 3.5 mm
